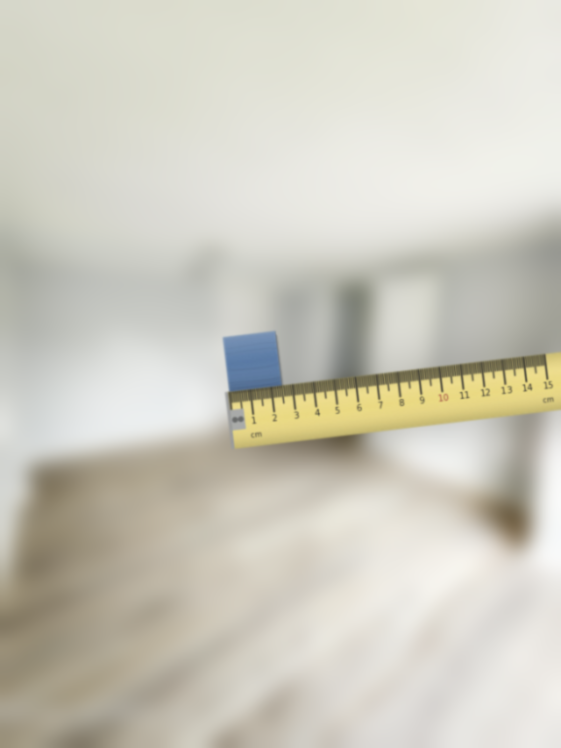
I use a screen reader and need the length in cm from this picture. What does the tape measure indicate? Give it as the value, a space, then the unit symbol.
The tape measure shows 2.5 cm
